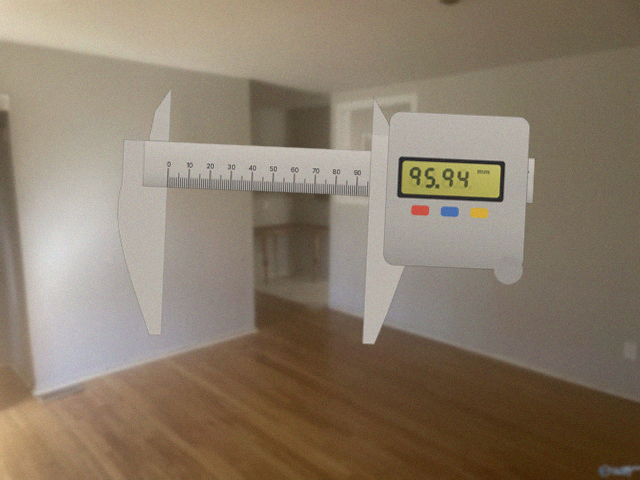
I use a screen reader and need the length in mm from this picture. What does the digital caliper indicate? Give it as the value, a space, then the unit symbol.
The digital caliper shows 95.94 mm
